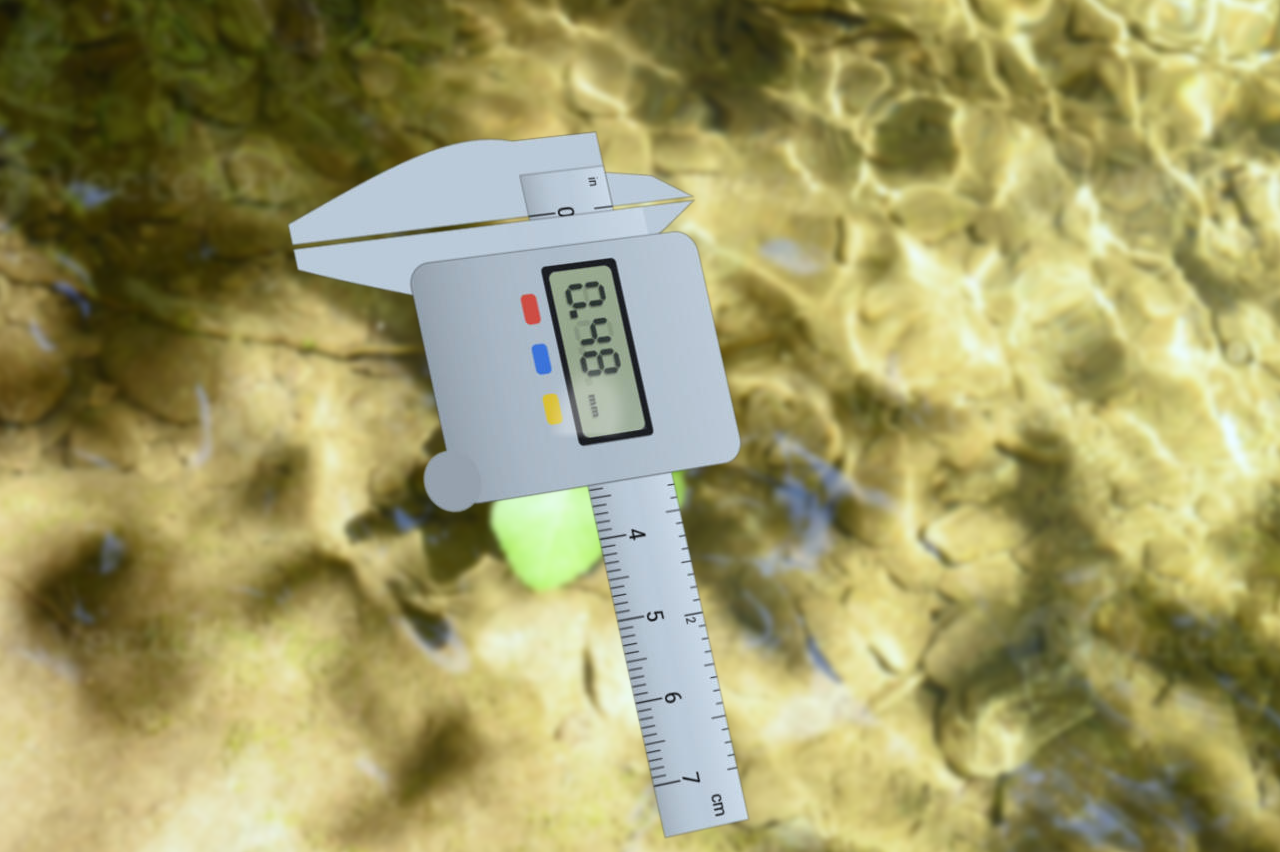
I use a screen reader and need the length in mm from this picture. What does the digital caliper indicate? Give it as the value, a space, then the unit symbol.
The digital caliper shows 0.48 mm
